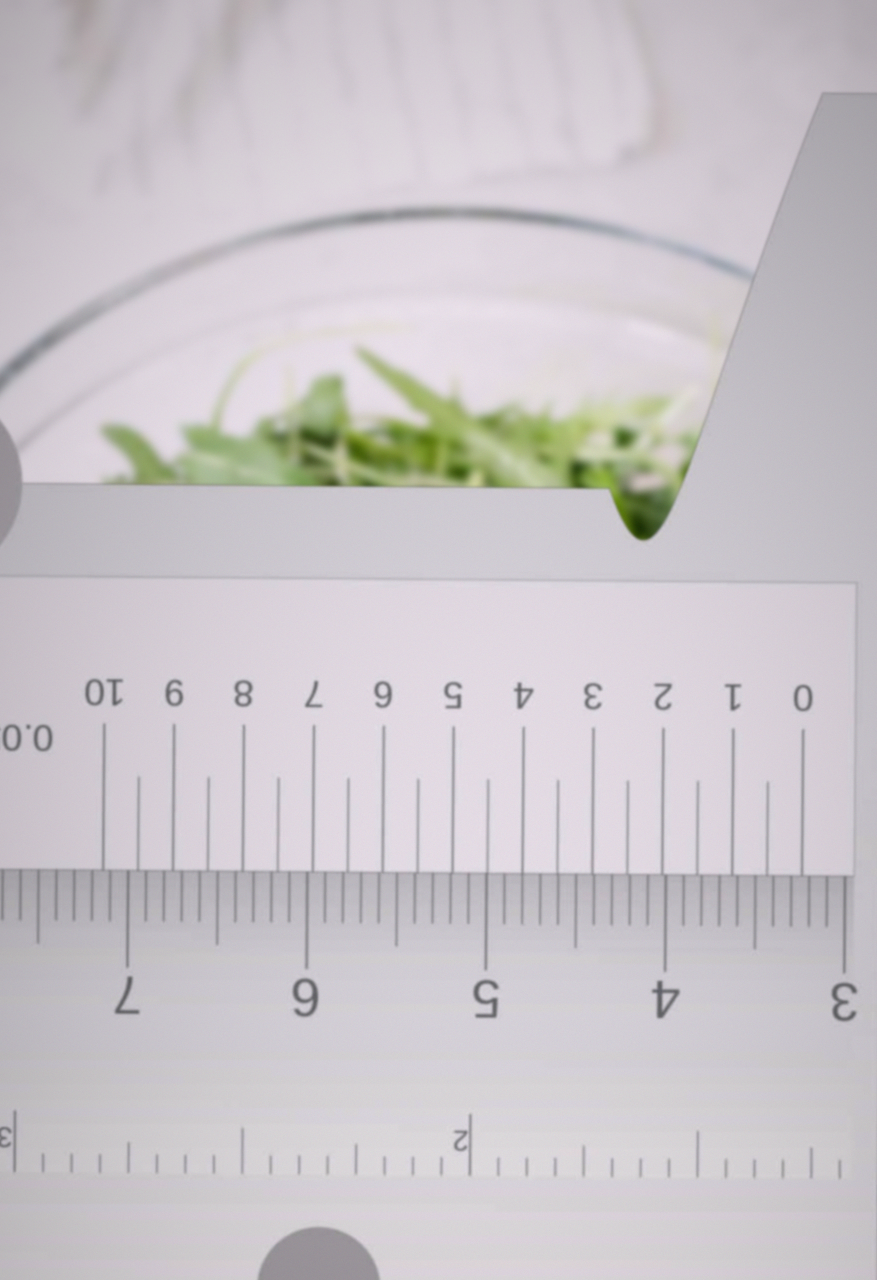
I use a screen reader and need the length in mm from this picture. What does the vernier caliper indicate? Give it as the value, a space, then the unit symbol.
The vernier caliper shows 32.4 mm
